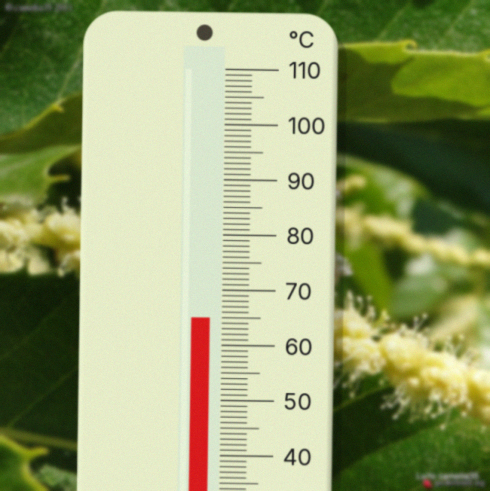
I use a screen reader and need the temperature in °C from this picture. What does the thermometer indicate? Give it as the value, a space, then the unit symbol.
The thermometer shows 65 °C
